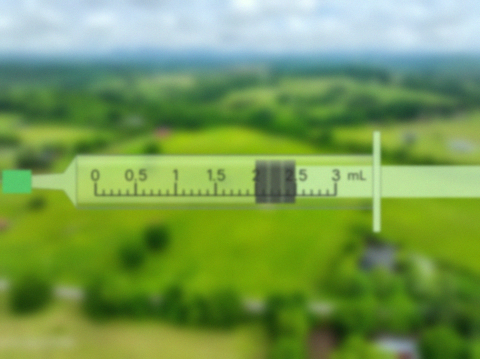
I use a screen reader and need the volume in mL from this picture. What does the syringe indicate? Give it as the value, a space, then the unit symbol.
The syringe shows 2 mL
